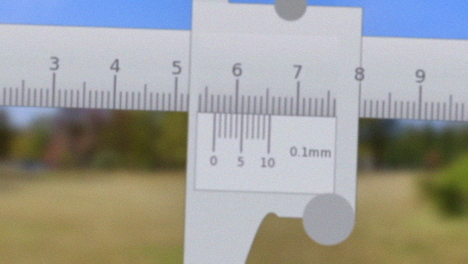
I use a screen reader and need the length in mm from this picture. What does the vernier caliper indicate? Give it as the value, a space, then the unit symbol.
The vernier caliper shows 56.5 mm
